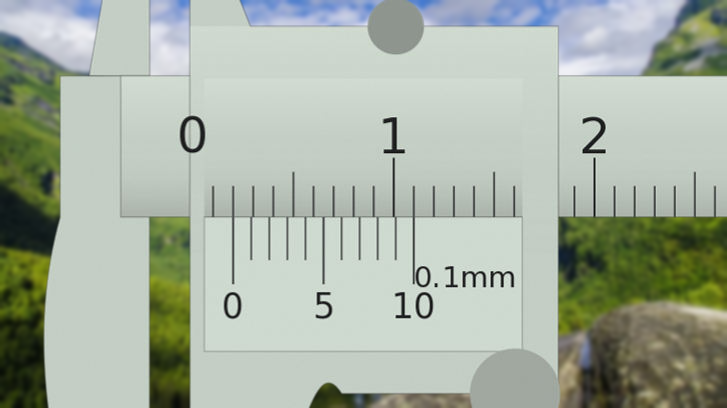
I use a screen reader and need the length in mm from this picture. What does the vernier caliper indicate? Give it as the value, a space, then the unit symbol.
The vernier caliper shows 2.0 mm
